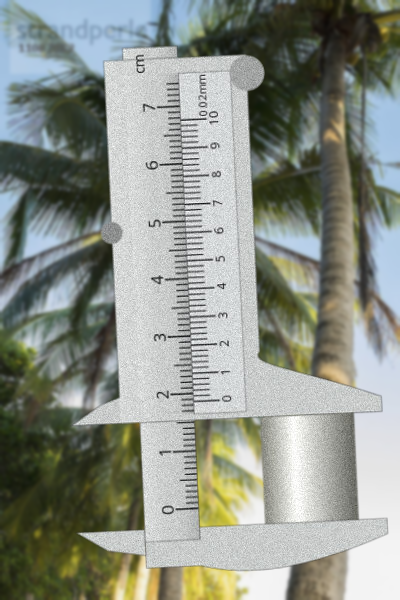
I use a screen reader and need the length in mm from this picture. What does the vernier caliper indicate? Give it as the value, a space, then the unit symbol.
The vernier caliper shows 18.6 mm
